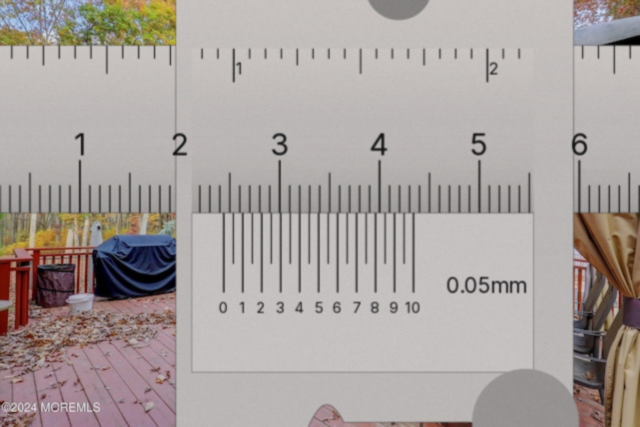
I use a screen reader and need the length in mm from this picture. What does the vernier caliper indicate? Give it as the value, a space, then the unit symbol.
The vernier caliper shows 24.4 mm
